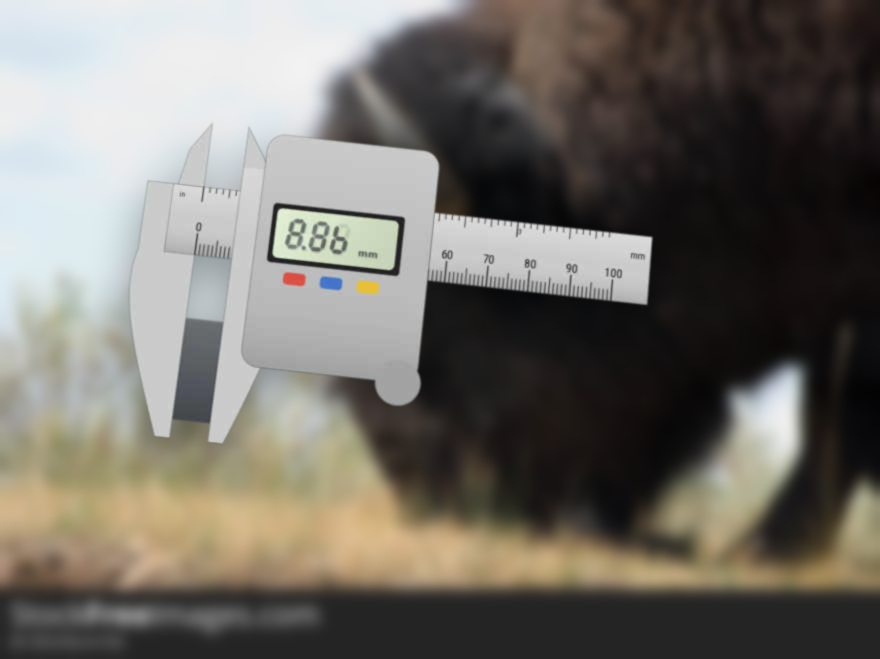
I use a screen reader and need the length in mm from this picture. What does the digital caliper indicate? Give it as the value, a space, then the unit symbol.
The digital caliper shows 8.86 mm
